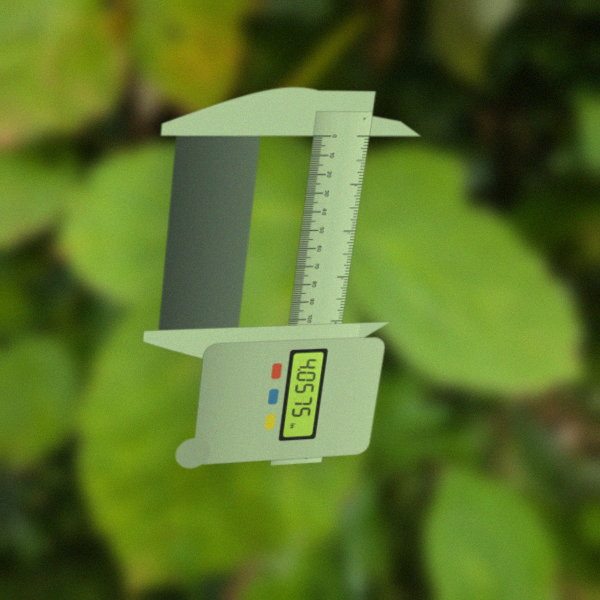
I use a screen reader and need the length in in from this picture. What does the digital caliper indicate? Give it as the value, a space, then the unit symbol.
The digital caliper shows 4.0575 in
